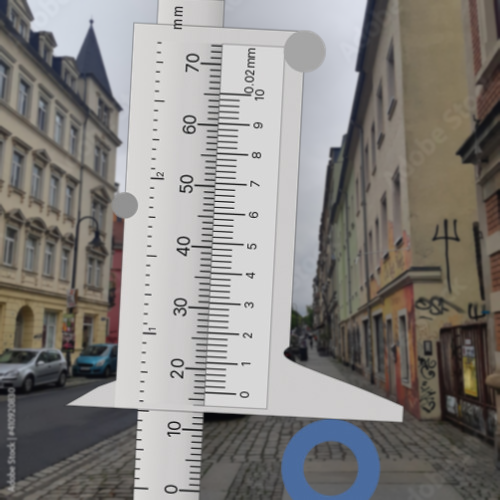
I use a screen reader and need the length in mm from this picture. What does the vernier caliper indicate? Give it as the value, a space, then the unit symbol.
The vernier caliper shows 16.2 mm
